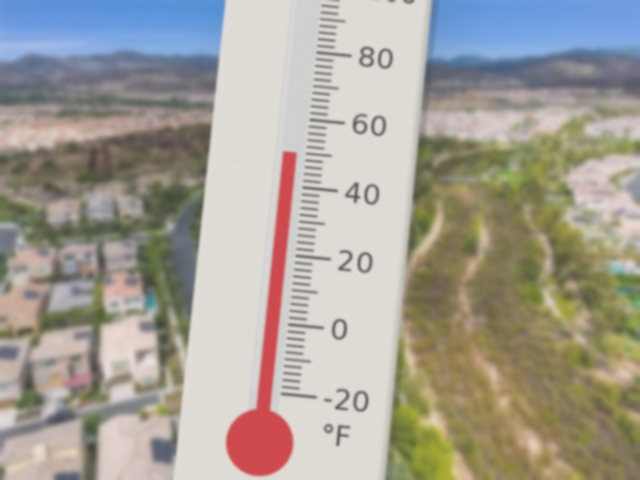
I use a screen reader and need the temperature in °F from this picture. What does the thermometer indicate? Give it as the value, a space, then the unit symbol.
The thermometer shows 50 °F
